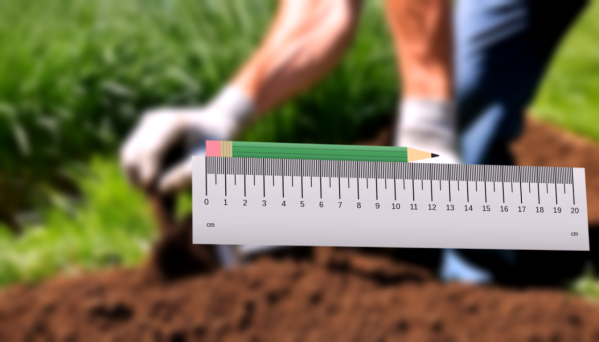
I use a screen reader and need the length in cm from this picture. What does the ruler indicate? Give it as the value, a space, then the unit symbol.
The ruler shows 12.5 cm
